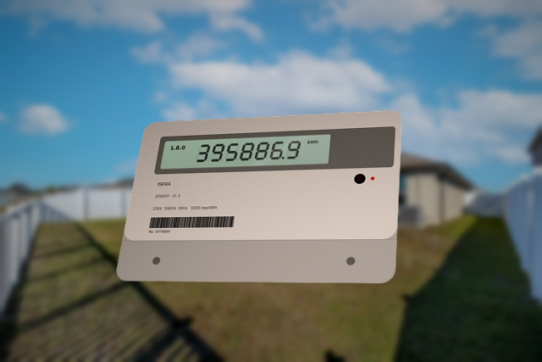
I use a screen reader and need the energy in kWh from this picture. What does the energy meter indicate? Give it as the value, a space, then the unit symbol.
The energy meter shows 395886.9 kWh
